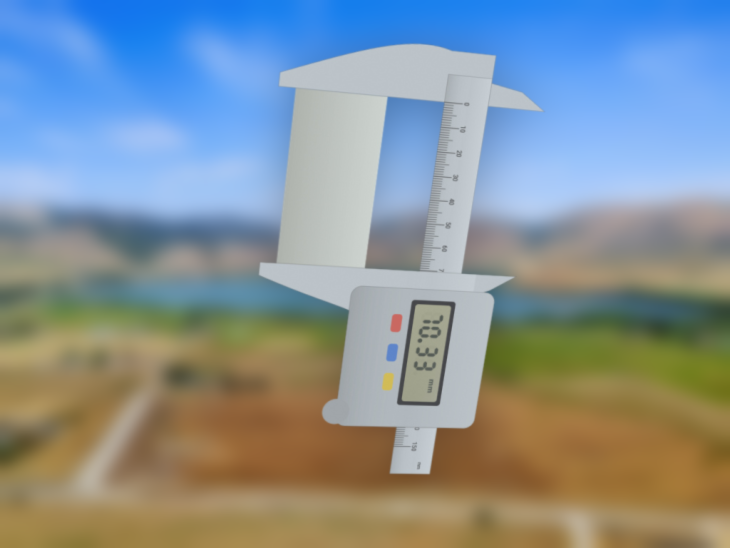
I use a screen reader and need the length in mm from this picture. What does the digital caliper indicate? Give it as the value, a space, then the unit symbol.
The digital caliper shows 70.33 mm
